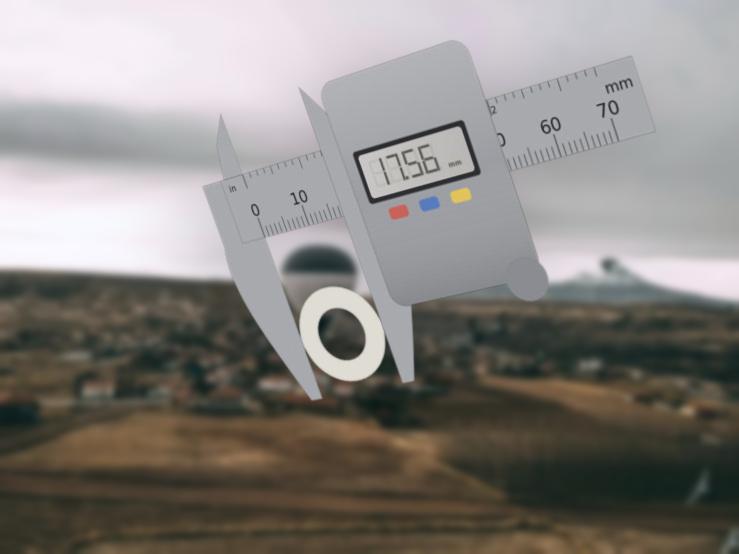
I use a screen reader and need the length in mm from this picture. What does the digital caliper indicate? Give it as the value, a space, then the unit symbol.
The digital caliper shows 17.56 mm
